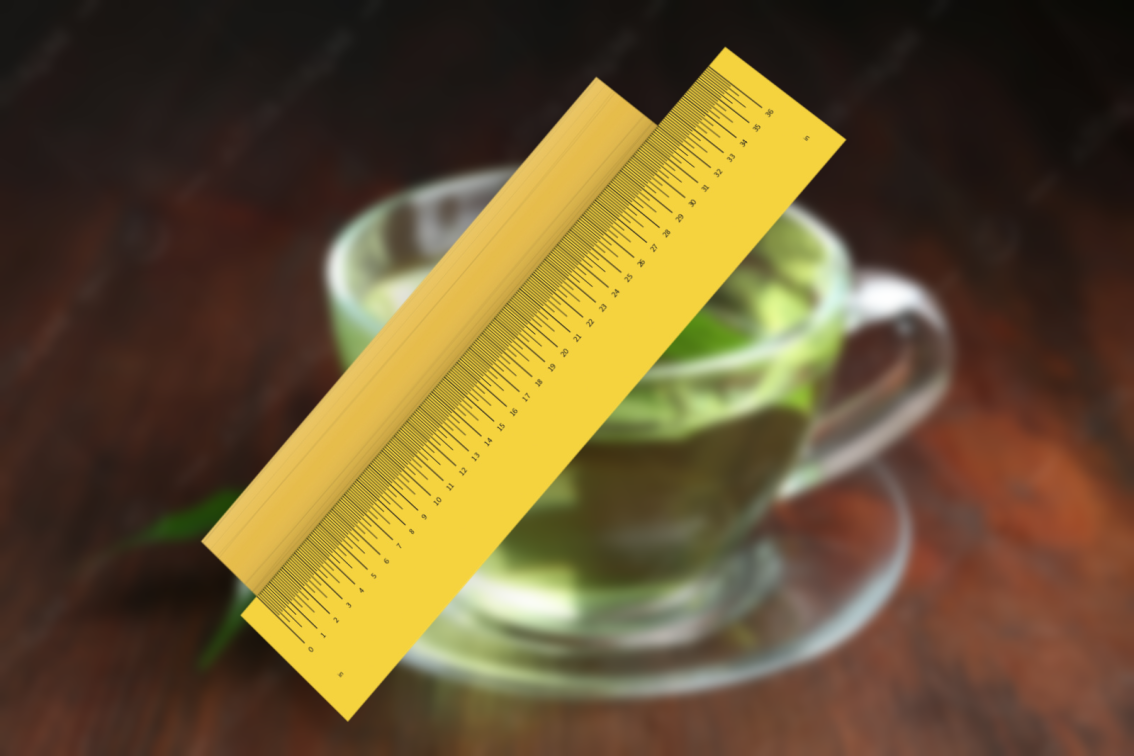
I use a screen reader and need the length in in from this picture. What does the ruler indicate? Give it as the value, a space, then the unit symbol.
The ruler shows 32 in
